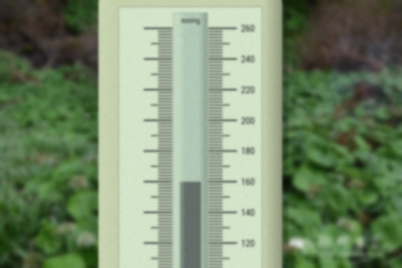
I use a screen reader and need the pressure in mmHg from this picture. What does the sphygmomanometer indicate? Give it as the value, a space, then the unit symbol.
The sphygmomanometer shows 160 mmHg
